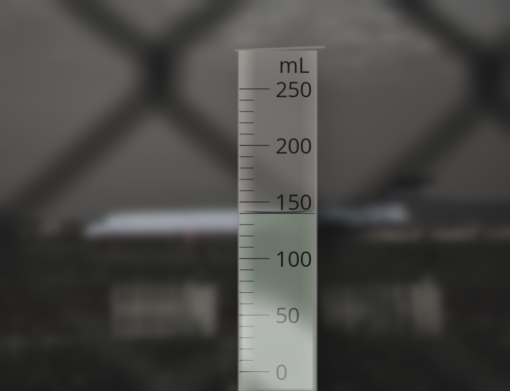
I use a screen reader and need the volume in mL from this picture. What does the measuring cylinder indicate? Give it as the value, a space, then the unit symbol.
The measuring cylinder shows 140 mL
